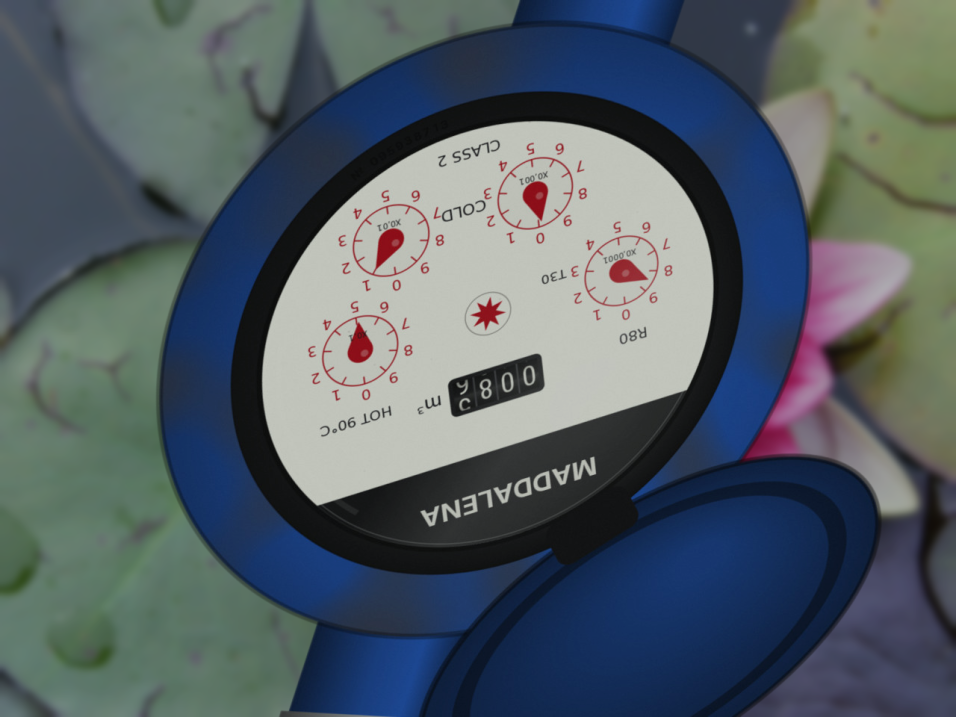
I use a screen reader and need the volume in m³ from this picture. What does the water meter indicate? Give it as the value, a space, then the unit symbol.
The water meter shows 85.5098 m³
